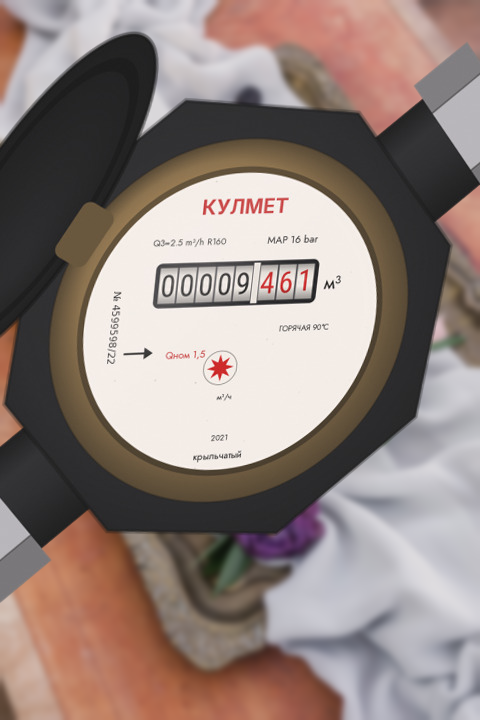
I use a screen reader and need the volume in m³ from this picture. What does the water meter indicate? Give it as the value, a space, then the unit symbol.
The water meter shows 9.461 m³
